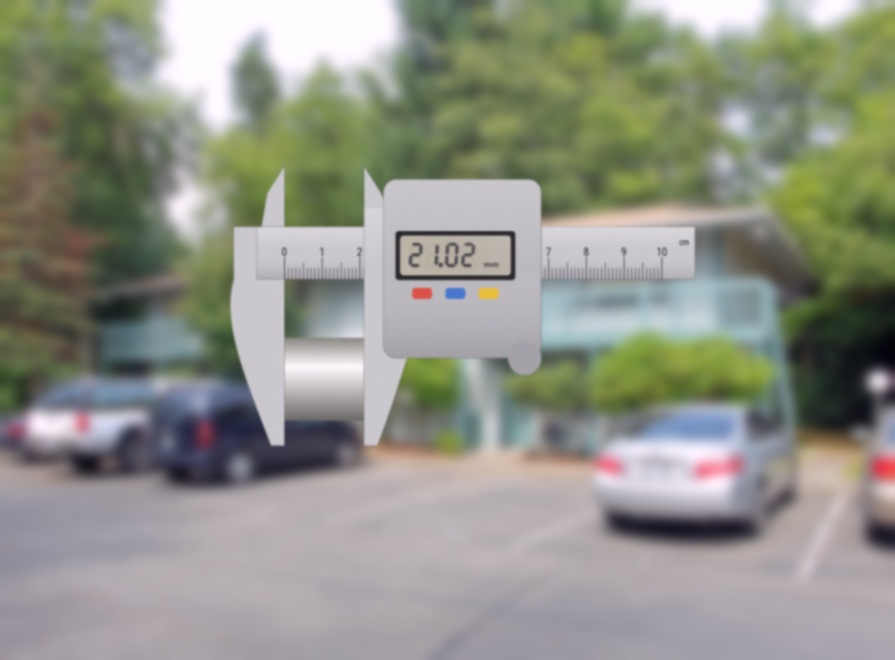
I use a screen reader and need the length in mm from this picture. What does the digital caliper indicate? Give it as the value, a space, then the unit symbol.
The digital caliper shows 21.02 mm
